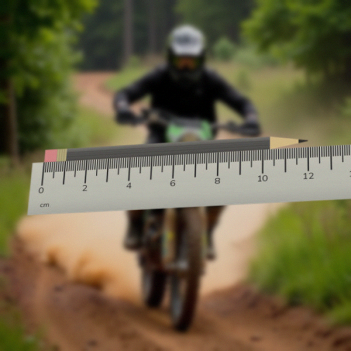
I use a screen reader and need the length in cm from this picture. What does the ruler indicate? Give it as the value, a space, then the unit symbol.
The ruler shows 12 cm
